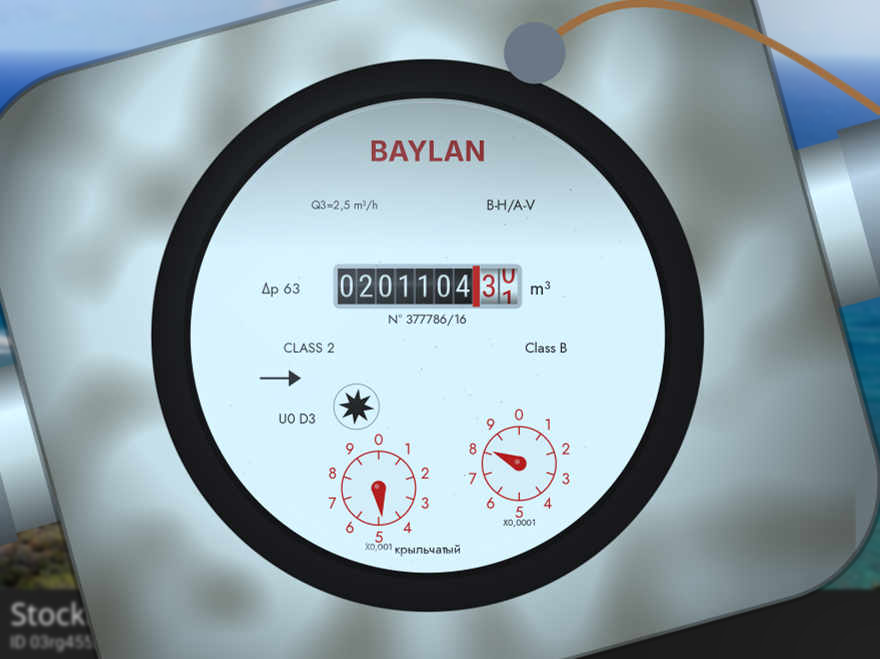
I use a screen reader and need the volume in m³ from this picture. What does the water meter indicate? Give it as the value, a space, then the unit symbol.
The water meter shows 201104.3048 m³
